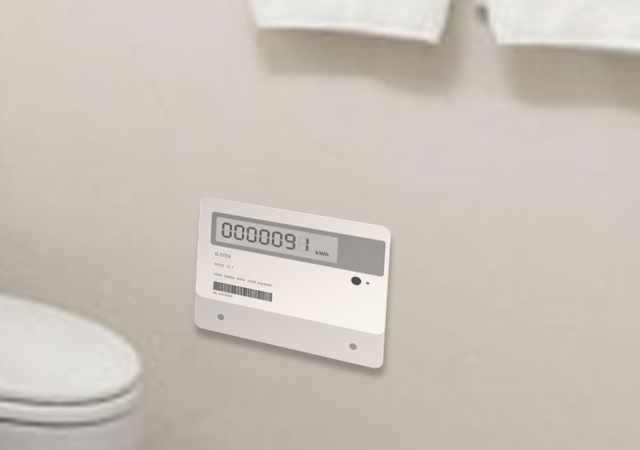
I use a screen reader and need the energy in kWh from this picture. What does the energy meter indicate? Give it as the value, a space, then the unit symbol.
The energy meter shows 91 kWh
